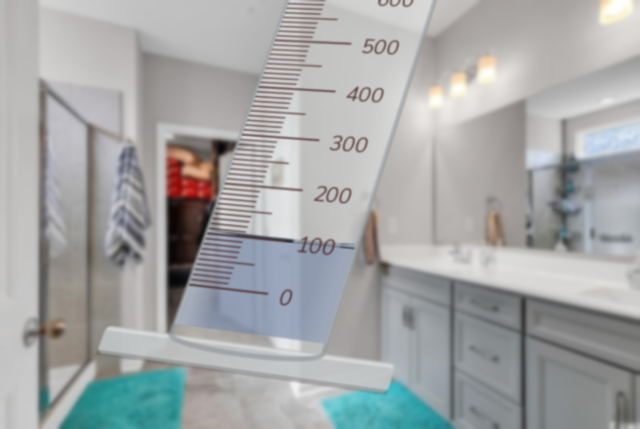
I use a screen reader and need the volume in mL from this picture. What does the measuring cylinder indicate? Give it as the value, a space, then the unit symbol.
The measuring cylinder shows 100 mL
